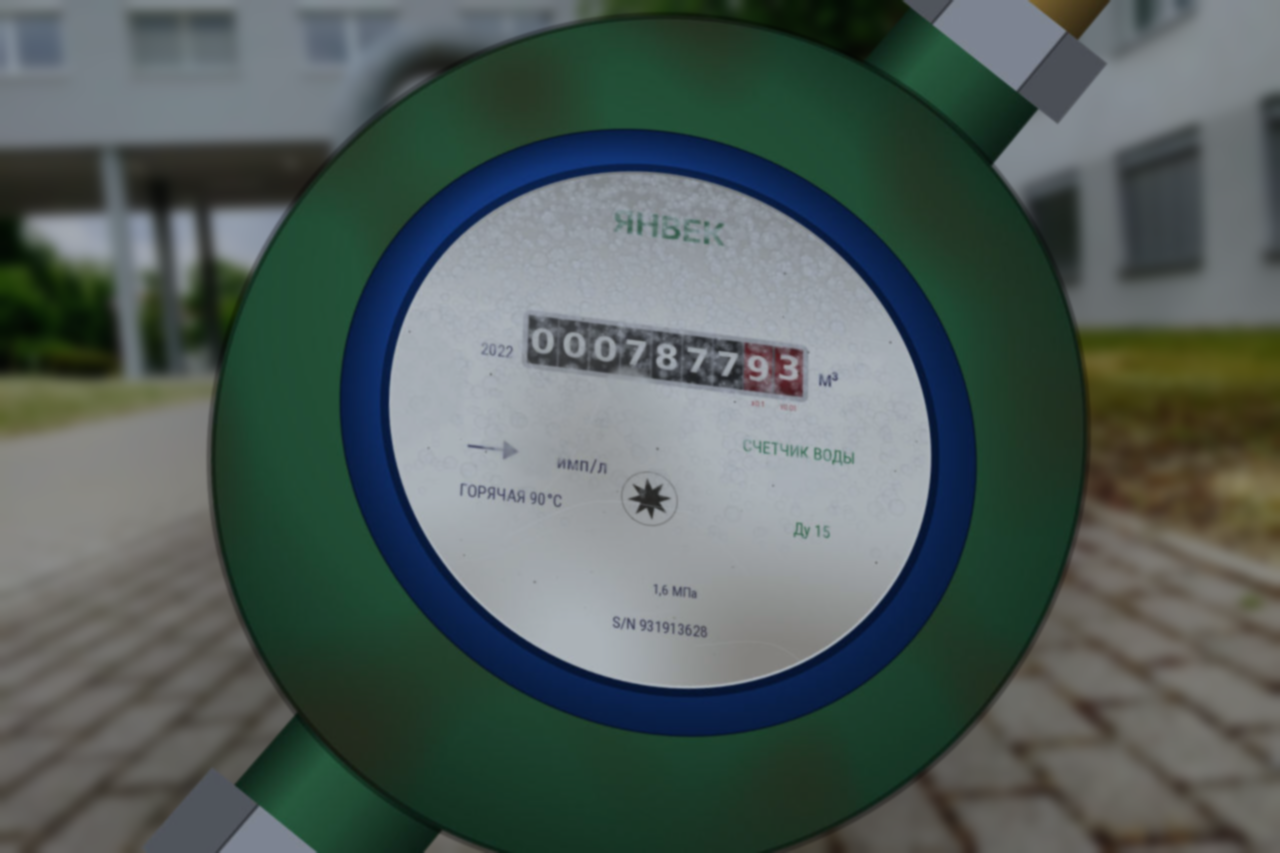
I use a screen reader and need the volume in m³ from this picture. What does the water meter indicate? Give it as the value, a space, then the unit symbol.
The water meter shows 7877.93 m³
